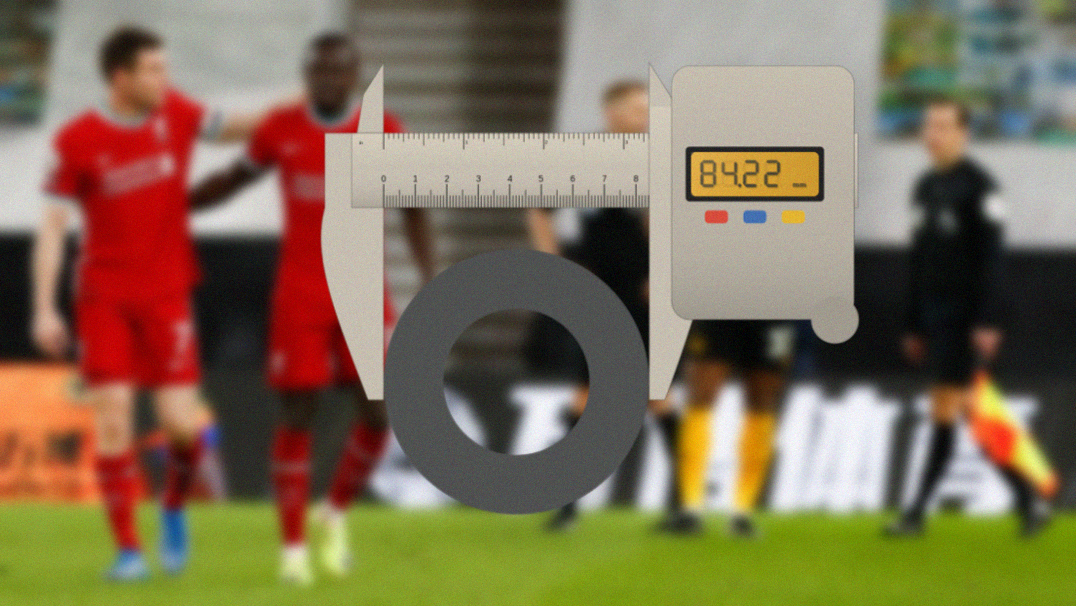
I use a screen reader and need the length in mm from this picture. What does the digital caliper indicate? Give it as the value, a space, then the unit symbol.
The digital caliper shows 84.22 mm
